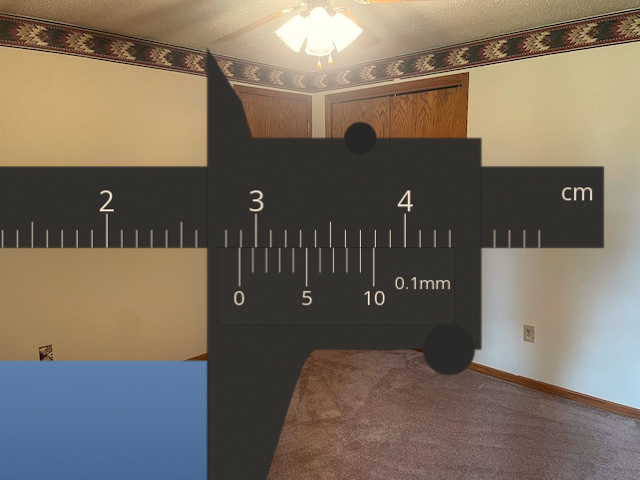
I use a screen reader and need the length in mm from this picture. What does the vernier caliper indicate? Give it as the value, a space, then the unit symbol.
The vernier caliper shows 28.9 mm
